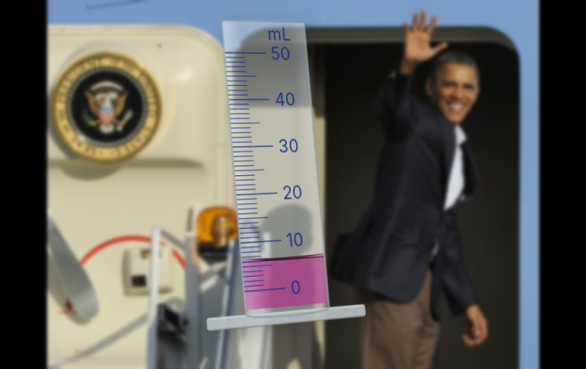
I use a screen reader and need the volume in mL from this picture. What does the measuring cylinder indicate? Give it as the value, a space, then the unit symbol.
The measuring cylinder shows 6 mL
